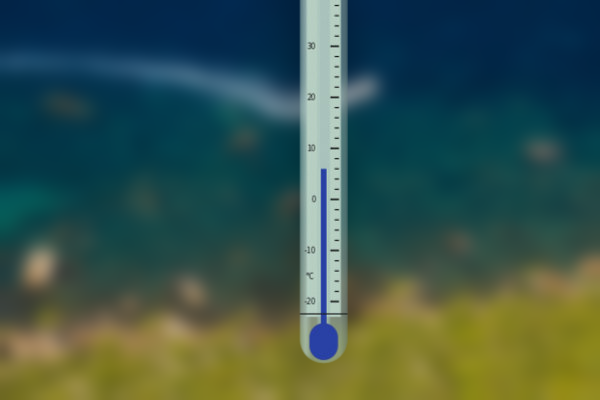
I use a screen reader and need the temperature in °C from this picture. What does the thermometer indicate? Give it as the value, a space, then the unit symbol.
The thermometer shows 6 °C
